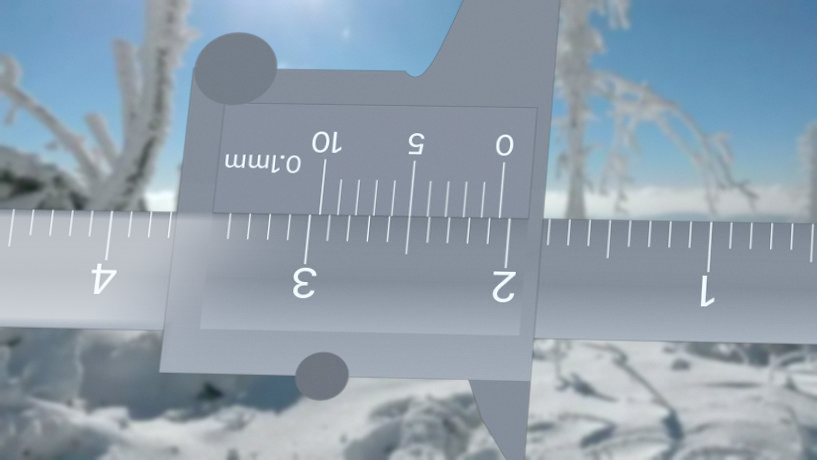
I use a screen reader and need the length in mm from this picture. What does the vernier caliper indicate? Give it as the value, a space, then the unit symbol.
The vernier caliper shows 20.5 mm
